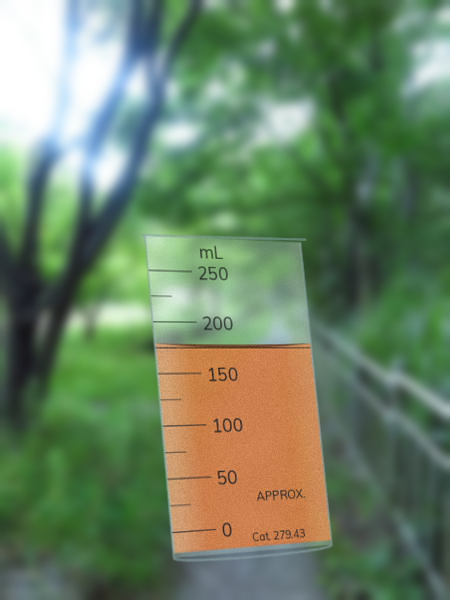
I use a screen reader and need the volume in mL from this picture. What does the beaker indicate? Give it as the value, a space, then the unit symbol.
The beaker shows 175 mL
